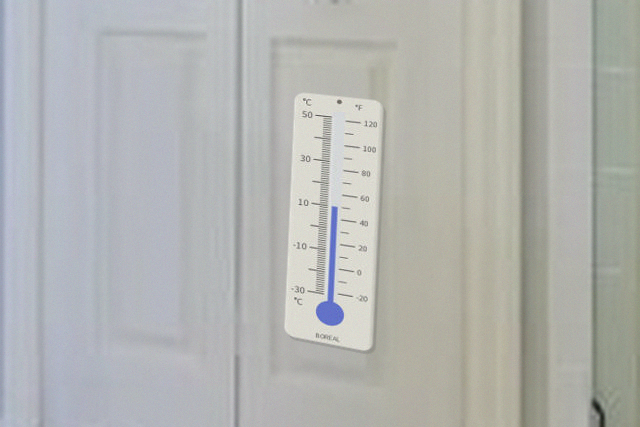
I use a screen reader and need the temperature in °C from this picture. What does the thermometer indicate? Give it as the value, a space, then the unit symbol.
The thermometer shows 10 °C
